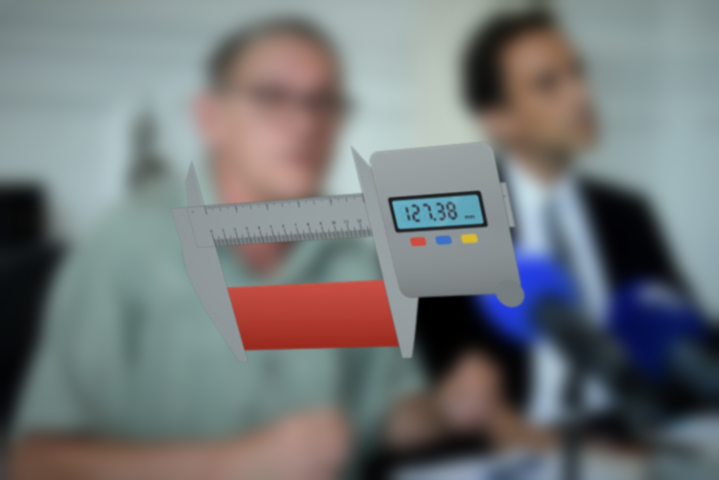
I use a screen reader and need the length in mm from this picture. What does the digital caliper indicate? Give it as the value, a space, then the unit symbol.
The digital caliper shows 127.38 mm
